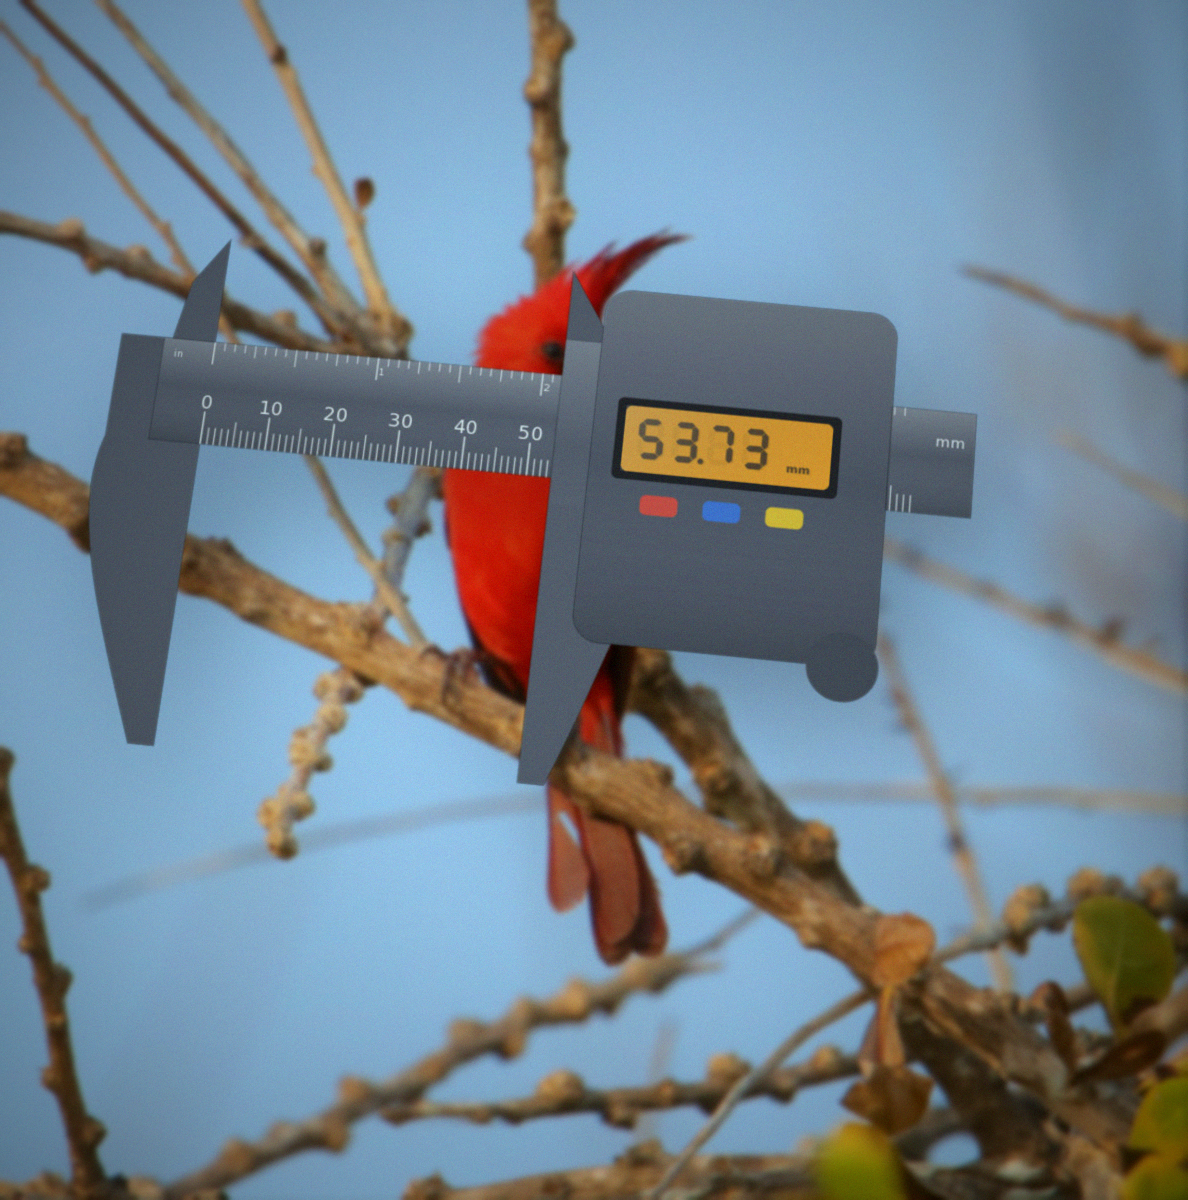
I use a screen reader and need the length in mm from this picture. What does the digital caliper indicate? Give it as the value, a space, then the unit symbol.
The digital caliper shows 53.73 mm
